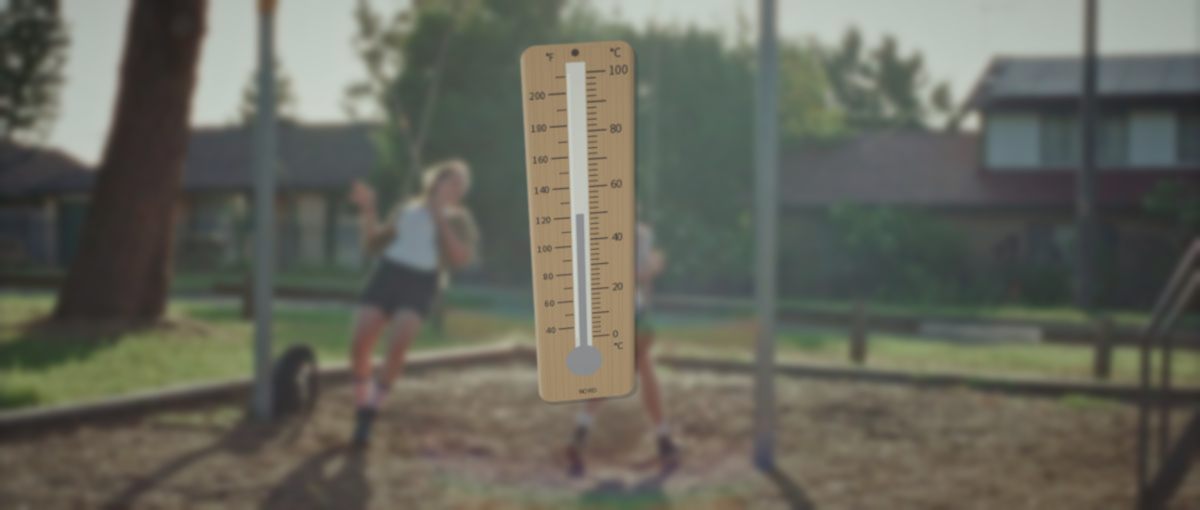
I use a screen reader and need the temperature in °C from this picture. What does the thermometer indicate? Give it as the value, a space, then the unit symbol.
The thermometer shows 50 °C
